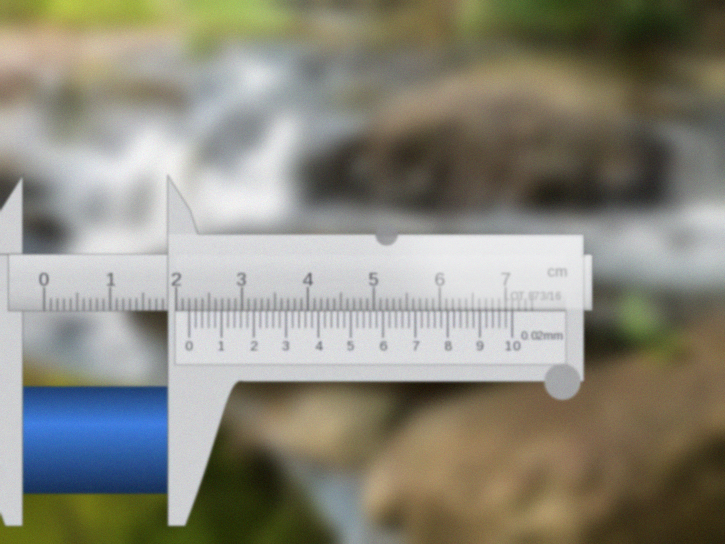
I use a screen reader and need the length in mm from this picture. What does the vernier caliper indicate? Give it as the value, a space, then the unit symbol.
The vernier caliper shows 22.0 mm
